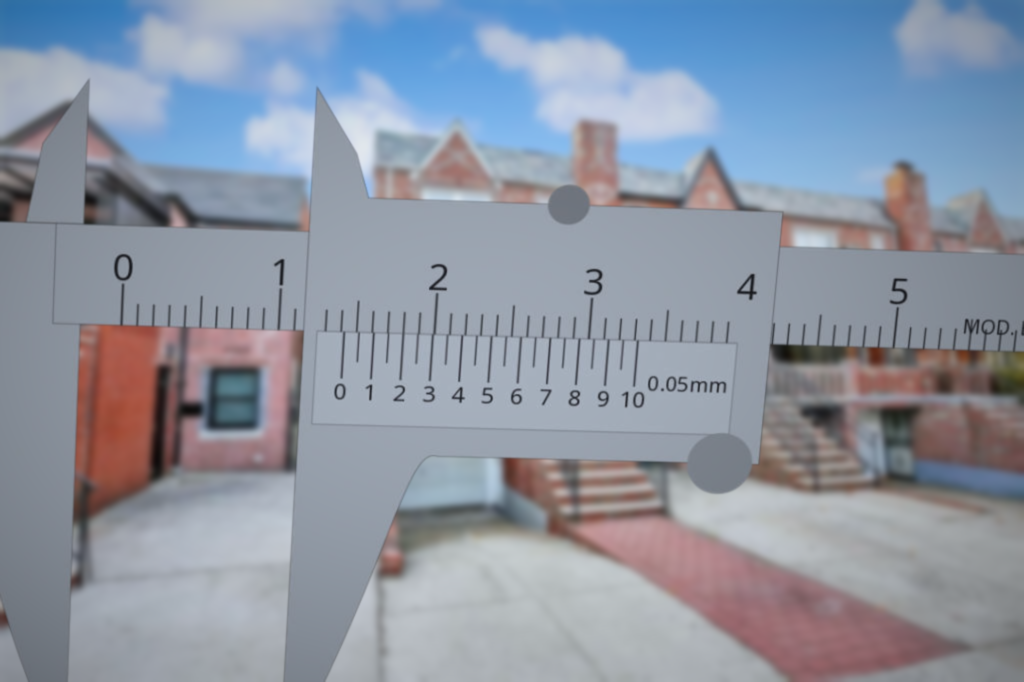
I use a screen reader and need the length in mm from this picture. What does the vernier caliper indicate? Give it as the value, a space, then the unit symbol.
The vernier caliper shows 14.2 mm
